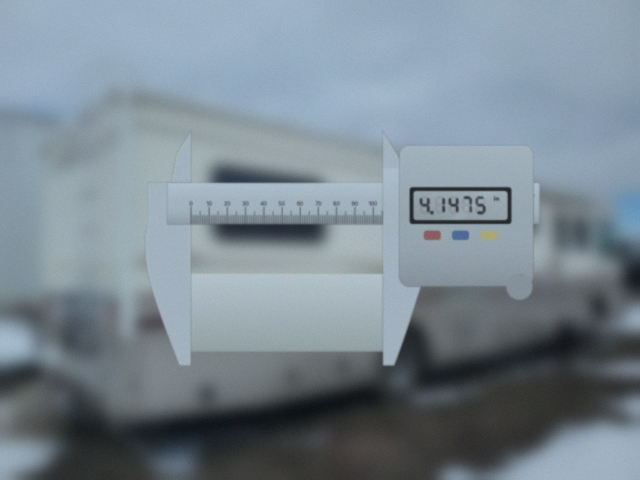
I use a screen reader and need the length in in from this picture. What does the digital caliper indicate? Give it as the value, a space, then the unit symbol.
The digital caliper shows 4.1475 in
